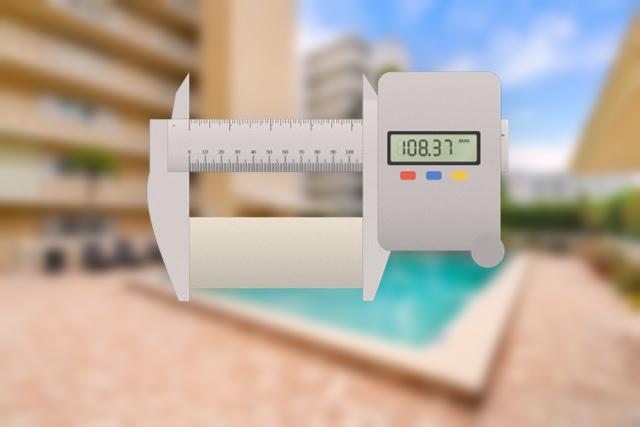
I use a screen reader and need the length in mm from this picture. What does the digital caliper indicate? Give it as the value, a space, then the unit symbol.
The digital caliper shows 108.37 mm
